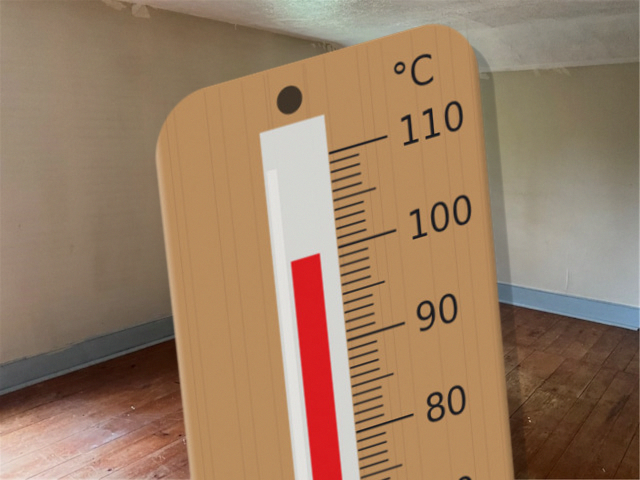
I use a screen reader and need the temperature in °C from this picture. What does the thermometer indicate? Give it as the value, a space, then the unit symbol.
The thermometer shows 100 °C
